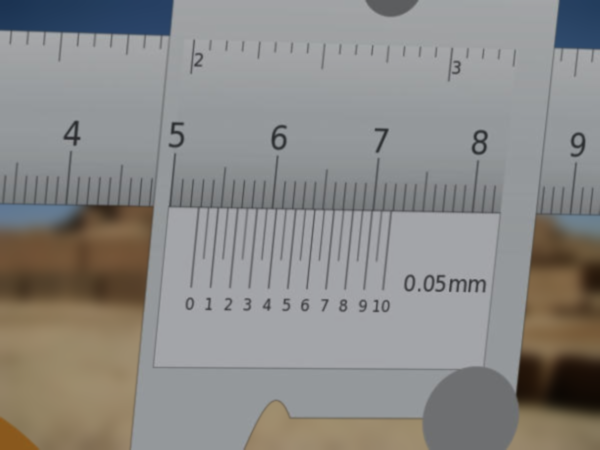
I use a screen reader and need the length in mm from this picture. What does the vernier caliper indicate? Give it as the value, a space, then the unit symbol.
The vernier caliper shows 52.8 mm
